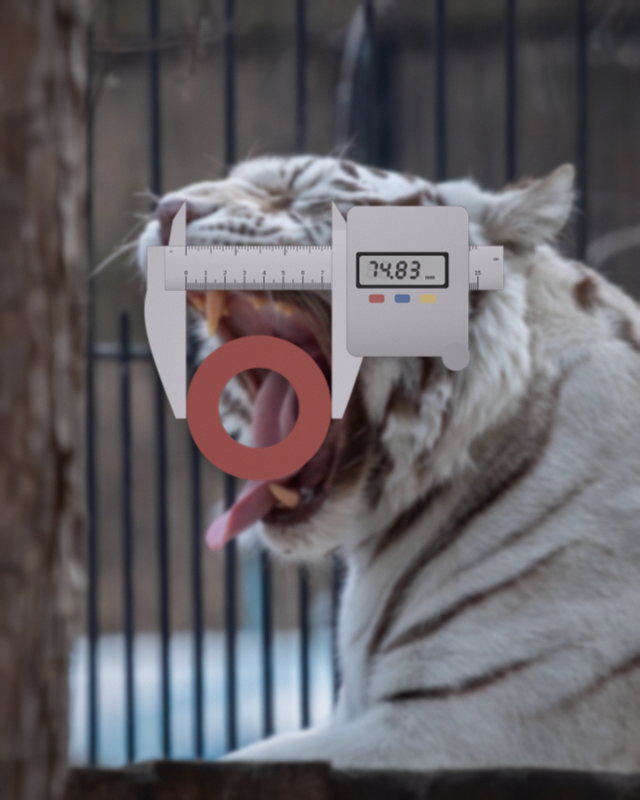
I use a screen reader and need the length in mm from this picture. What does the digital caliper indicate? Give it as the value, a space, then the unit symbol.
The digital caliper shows 74.83 mm
